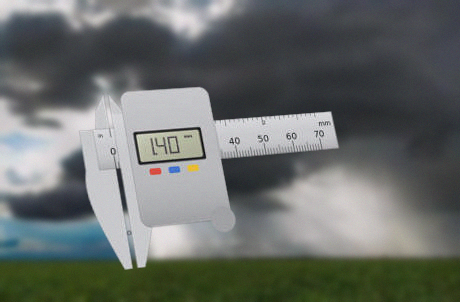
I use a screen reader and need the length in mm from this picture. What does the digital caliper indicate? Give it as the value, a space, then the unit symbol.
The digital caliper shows 1.40 mm
